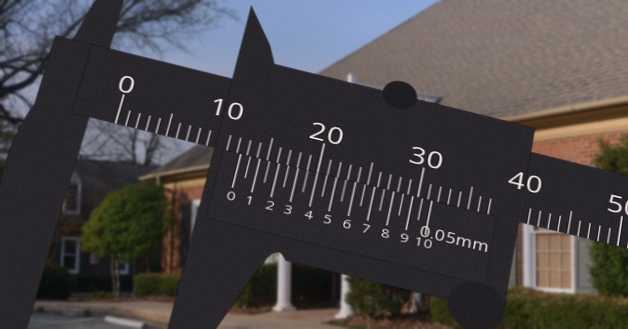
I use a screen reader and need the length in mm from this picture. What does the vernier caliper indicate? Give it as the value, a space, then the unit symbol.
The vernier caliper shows 12.4 mm
